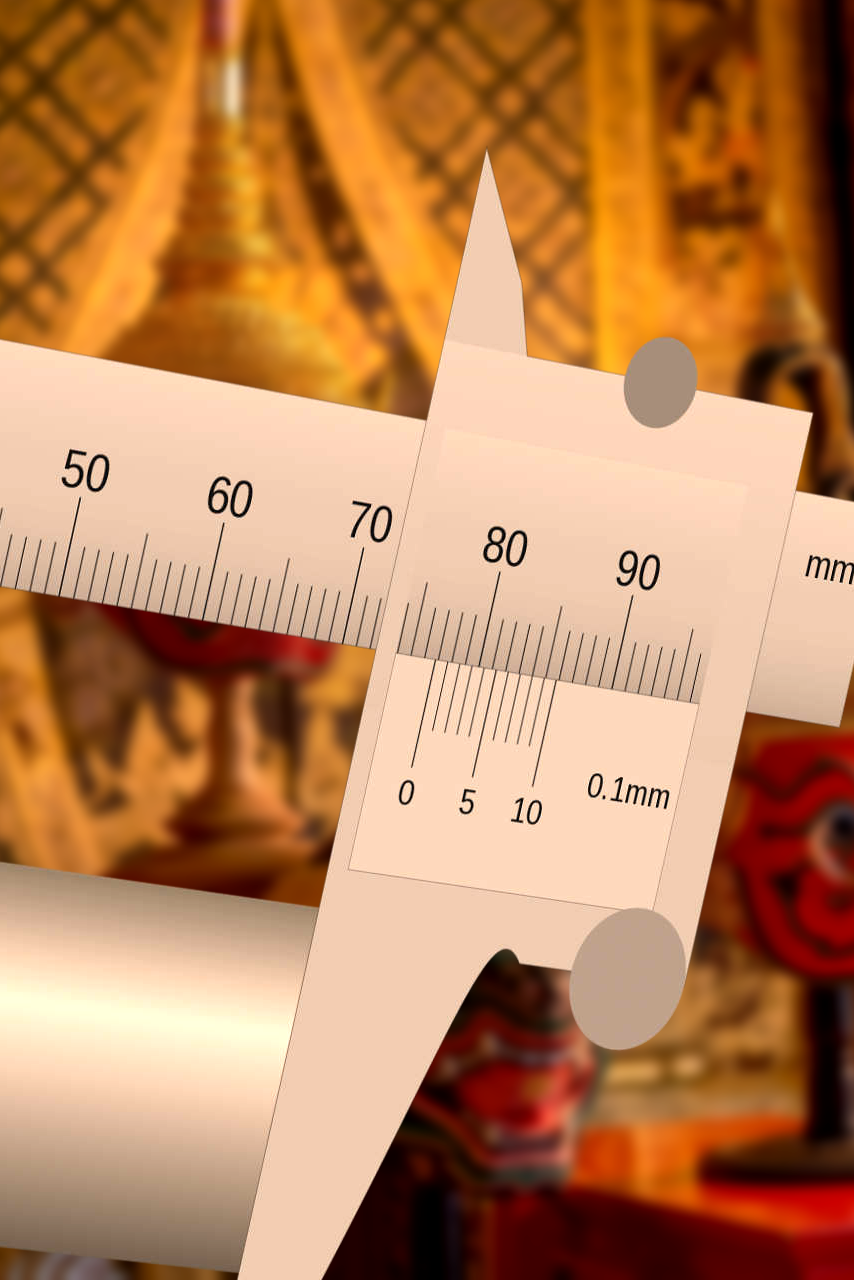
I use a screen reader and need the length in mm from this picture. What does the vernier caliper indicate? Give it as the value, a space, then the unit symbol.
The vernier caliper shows 76.8 mm
